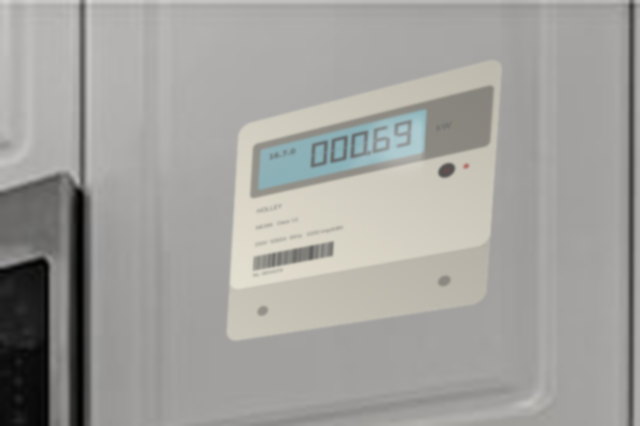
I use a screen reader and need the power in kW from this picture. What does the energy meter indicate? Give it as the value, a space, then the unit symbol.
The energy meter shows 0.69 kW
